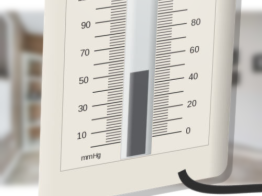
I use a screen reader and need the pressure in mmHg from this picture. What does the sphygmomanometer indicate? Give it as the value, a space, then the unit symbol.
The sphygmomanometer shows 50 mmHg
